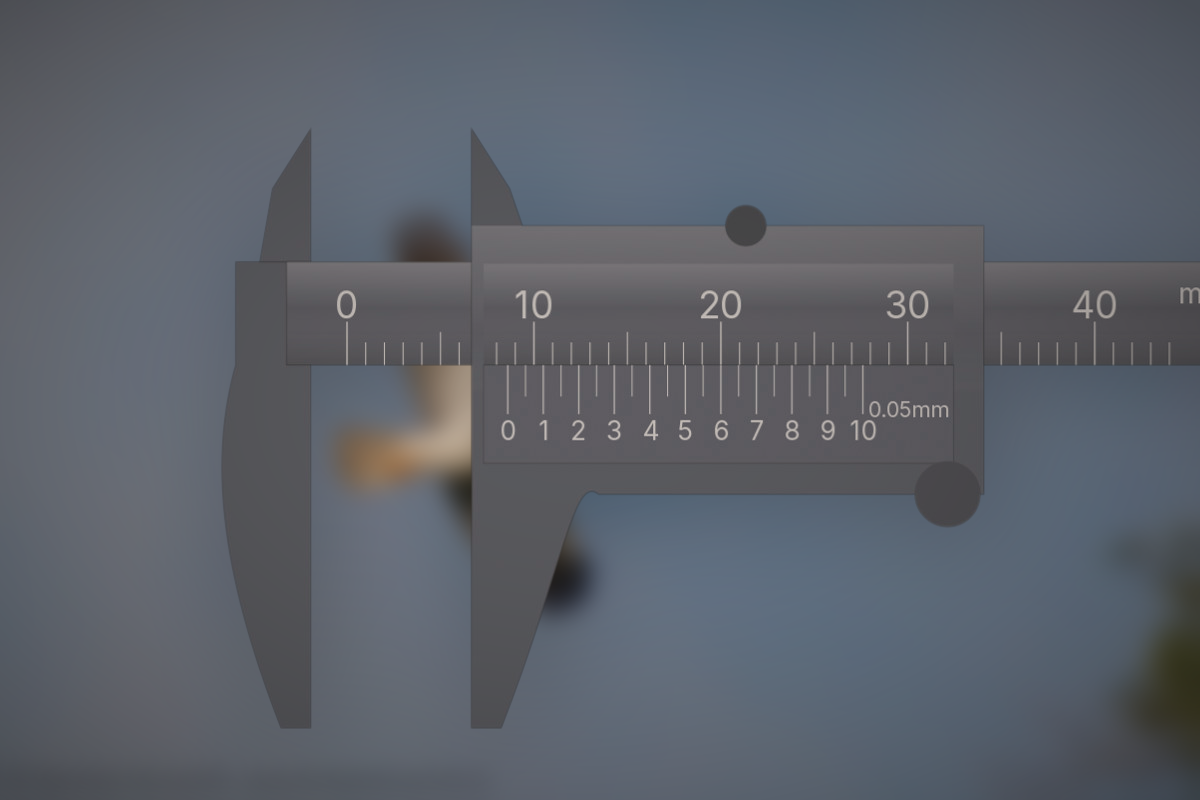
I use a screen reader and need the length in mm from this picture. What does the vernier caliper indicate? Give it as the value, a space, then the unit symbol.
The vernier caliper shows 8.6 mm
